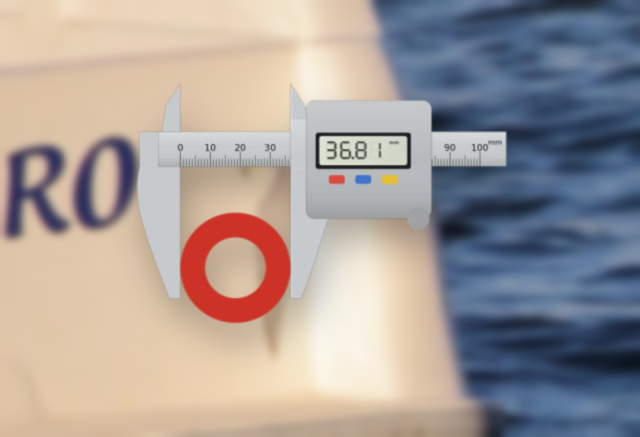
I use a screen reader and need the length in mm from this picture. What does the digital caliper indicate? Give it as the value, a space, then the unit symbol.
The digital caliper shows 36.81 mm
